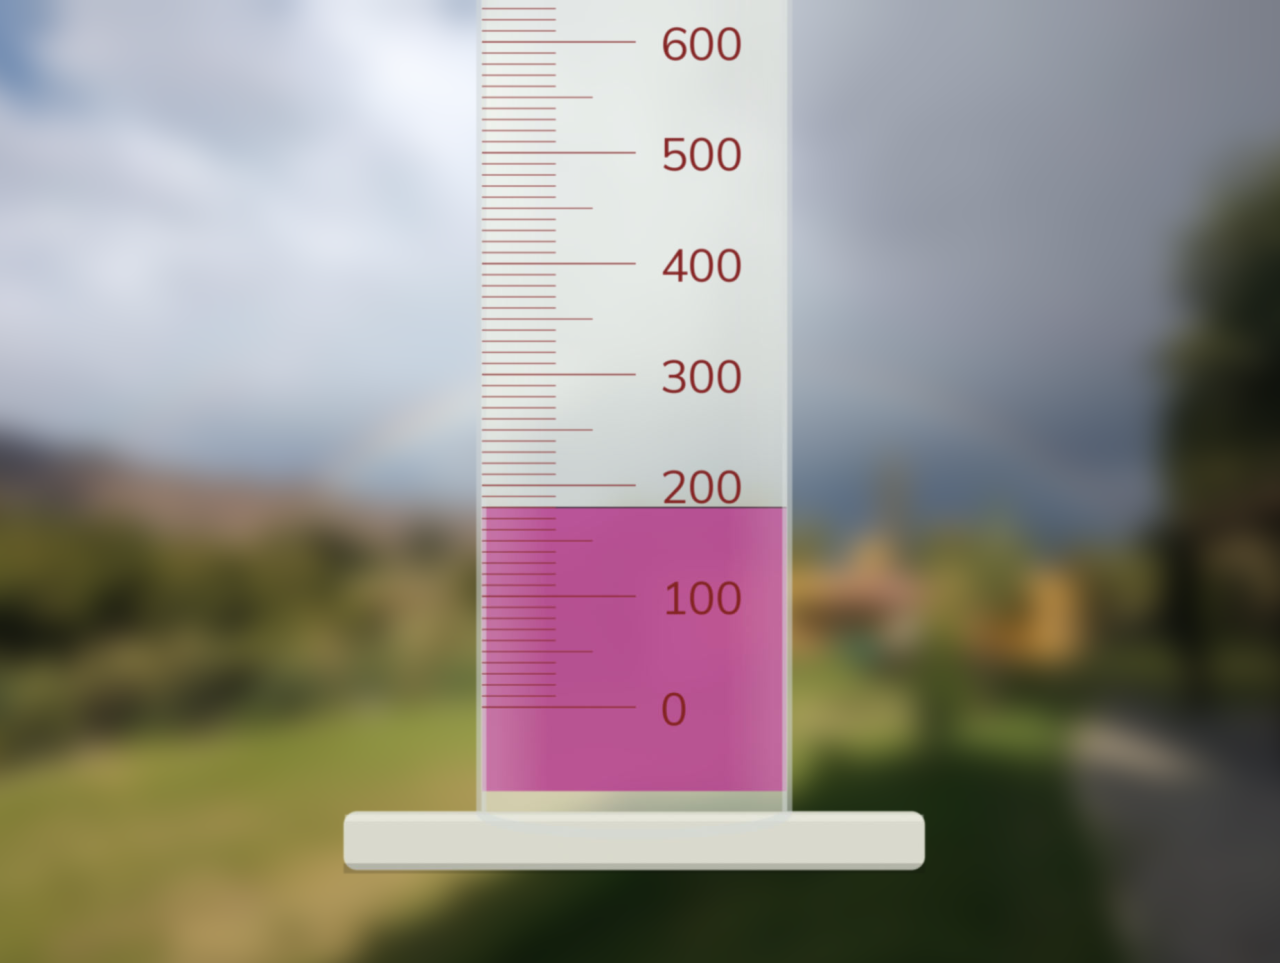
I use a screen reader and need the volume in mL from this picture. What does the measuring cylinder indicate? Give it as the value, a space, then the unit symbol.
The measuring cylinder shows 180 mL
